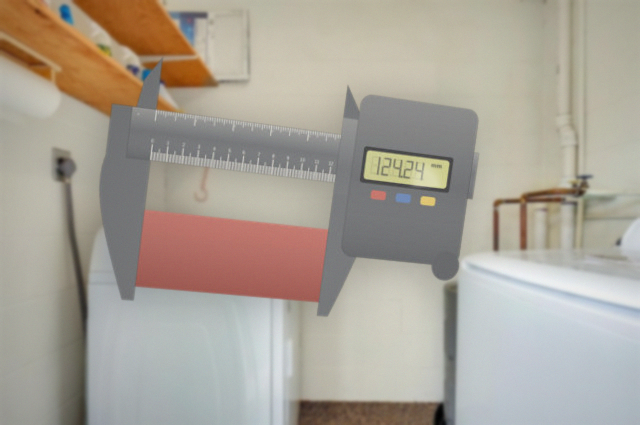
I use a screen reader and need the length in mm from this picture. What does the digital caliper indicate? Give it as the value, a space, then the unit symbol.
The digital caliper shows 124.24 mm
